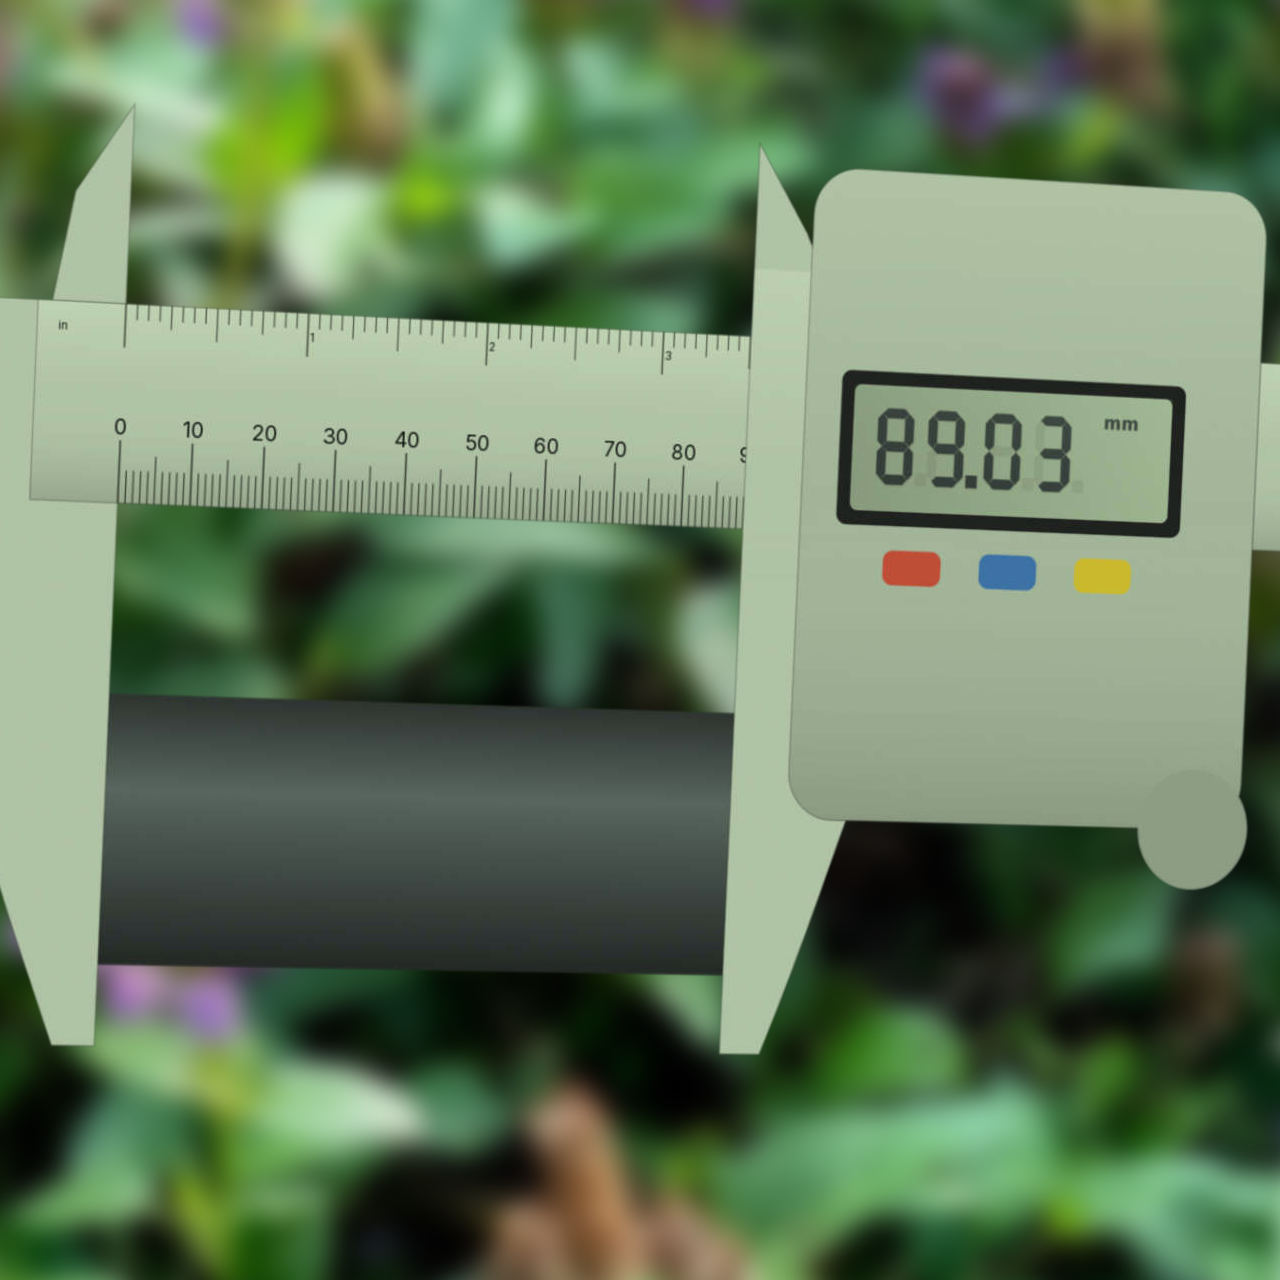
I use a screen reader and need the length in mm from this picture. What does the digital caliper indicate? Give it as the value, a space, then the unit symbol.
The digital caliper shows 89.03 mm
